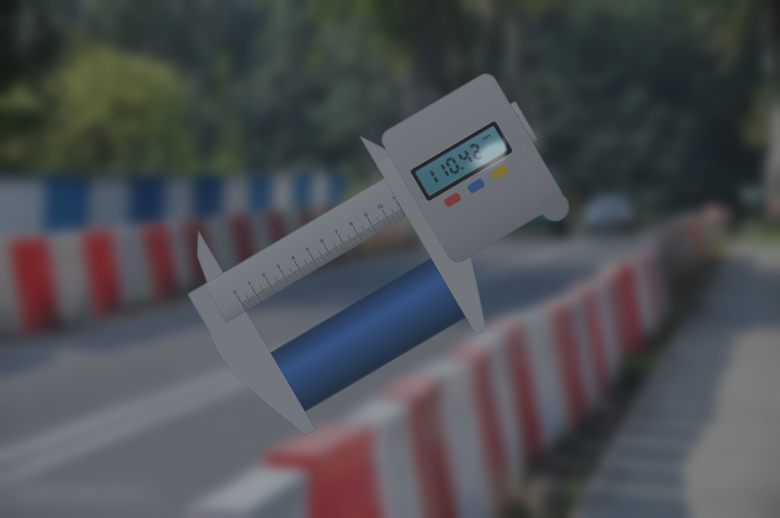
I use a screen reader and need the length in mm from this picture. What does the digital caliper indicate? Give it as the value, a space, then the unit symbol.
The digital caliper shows 110.42 mm
